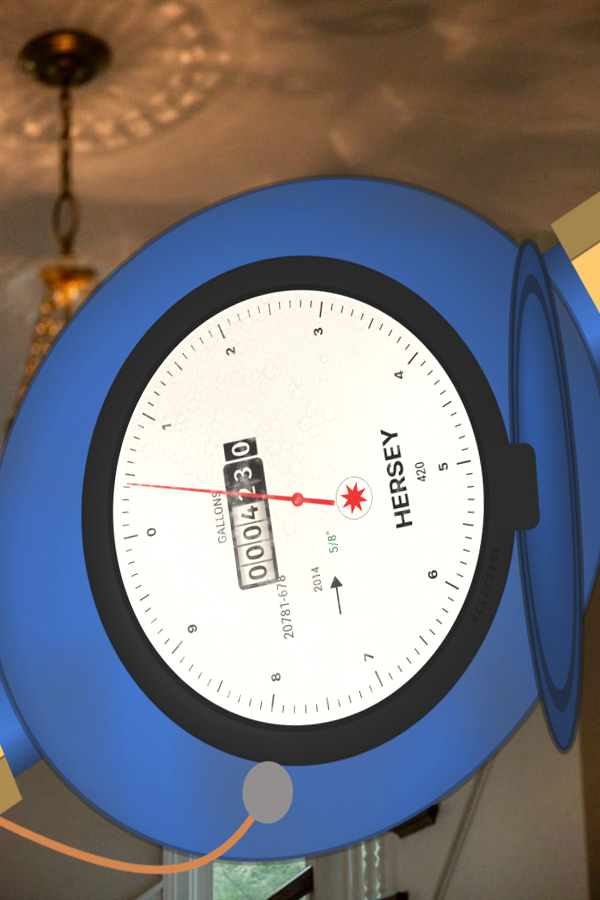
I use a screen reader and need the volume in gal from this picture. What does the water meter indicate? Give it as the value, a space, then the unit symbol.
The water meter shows 4230.4 gal
